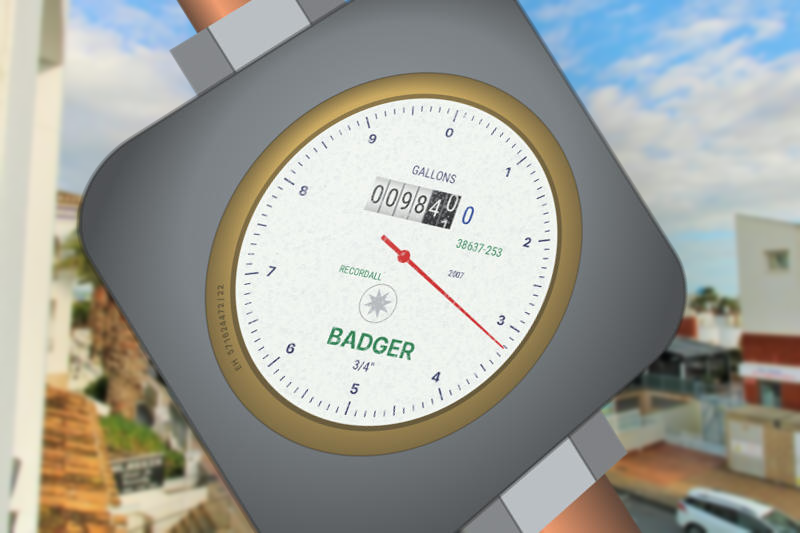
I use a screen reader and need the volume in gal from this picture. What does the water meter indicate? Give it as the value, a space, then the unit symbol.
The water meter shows 98403.2 gal
